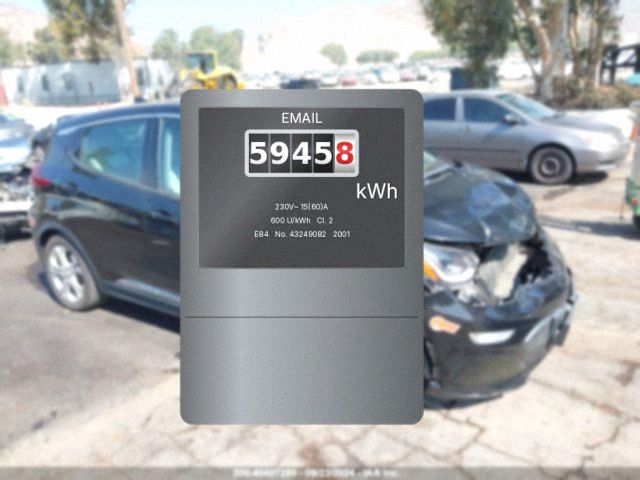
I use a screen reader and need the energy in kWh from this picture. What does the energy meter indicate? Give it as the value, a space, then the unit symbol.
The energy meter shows 5945.8 kWh
